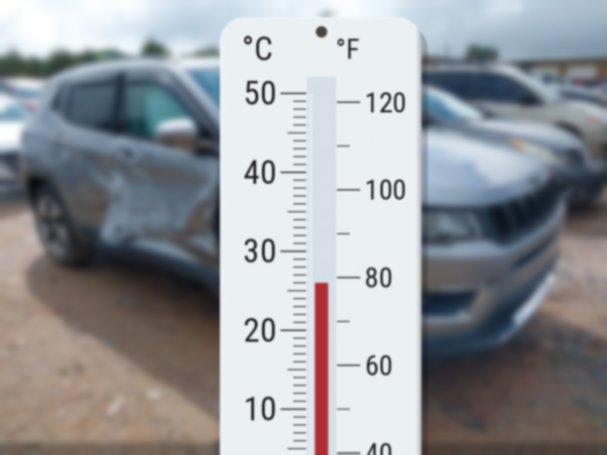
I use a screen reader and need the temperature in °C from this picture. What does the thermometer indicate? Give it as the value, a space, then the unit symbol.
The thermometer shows 26 °C
